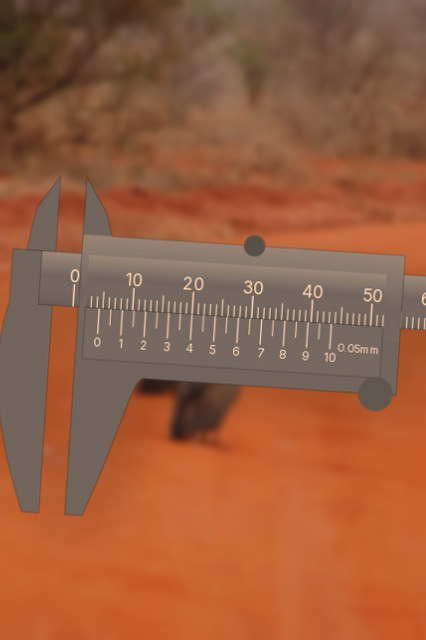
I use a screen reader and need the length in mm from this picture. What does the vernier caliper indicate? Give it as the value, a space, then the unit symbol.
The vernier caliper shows 4.4 mm
